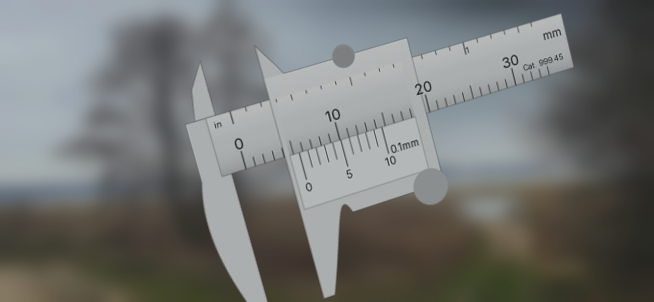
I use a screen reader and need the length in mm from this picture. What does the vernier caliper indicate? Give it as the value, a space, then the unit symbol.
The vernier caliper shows 5.6 mm
